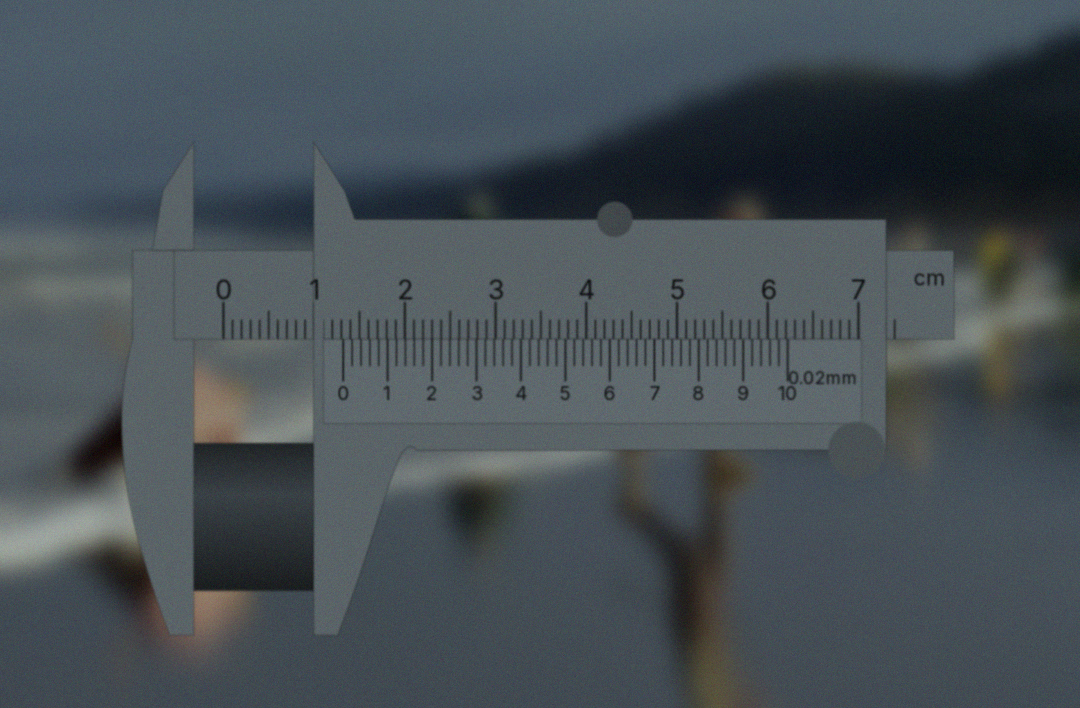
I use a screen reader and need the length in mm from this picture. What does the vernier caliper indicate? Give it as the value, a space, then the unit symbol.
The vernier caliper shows 13.2 mm
